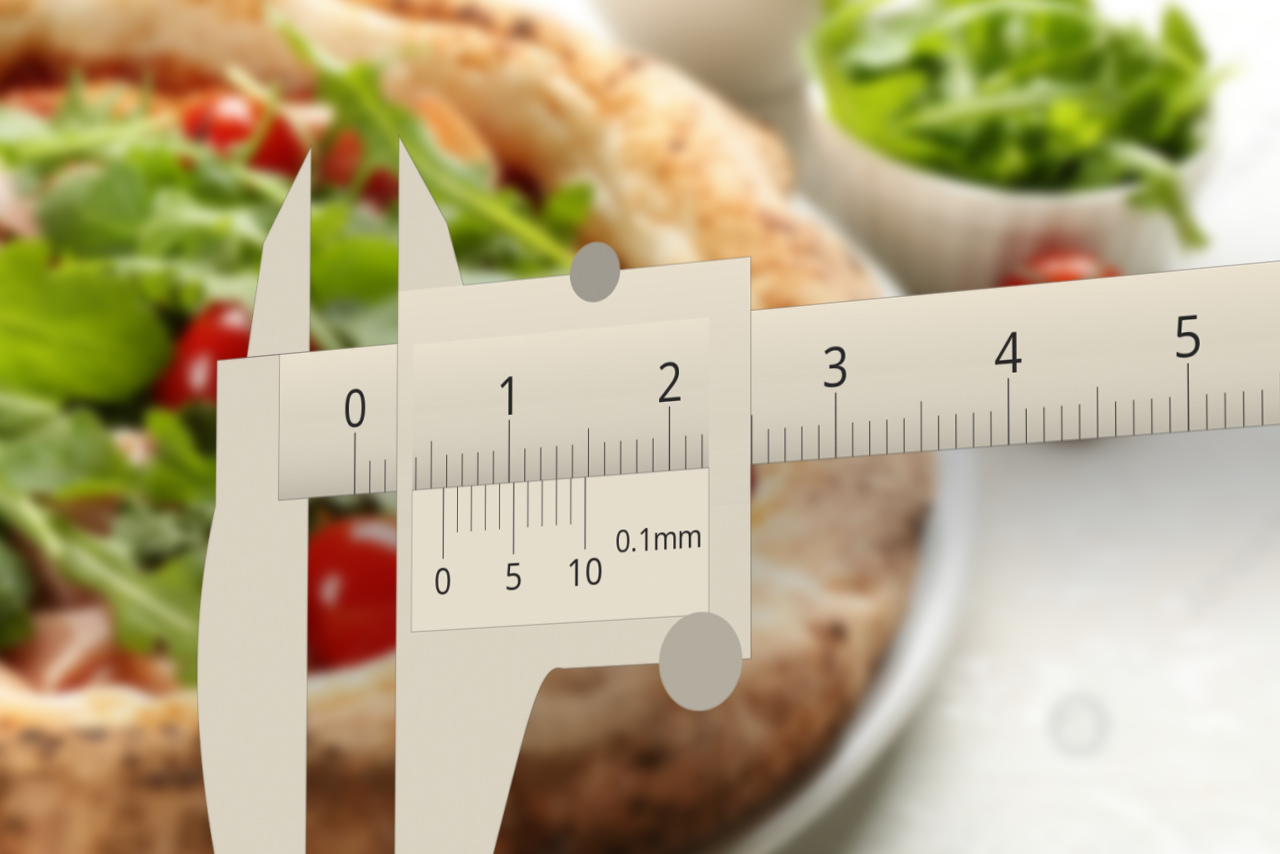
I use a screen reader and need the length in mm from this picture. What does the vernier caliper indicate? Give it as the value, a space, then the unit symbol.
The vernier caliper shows 5.8 mm
